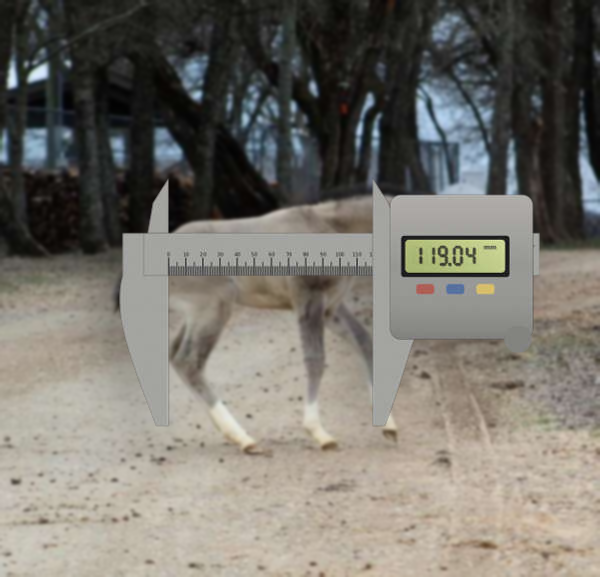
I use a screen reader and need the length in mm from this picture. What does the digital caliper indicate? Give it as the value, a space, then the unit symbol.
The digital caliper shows 119.04 mm
